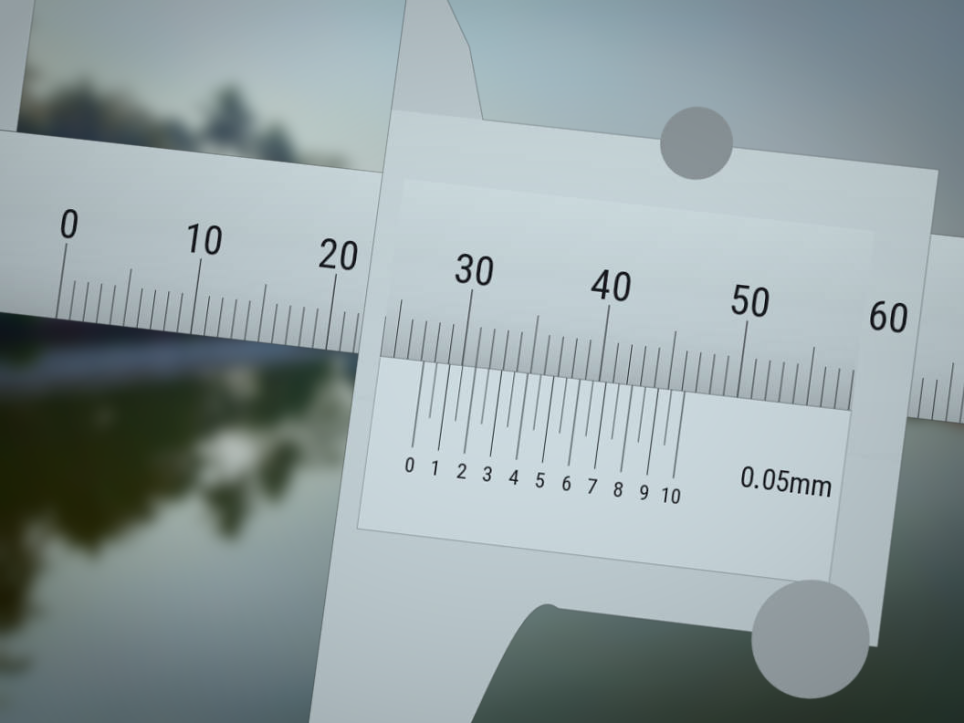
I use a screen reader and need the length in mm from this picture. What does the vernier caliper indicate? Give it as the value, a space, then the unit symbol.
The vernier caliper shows 27.2 mm
